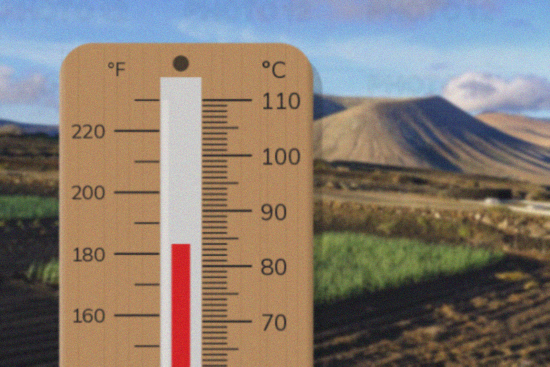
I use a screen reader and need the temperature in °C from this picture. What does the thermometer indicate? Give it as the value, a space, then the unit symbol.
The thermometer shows 84 °C
